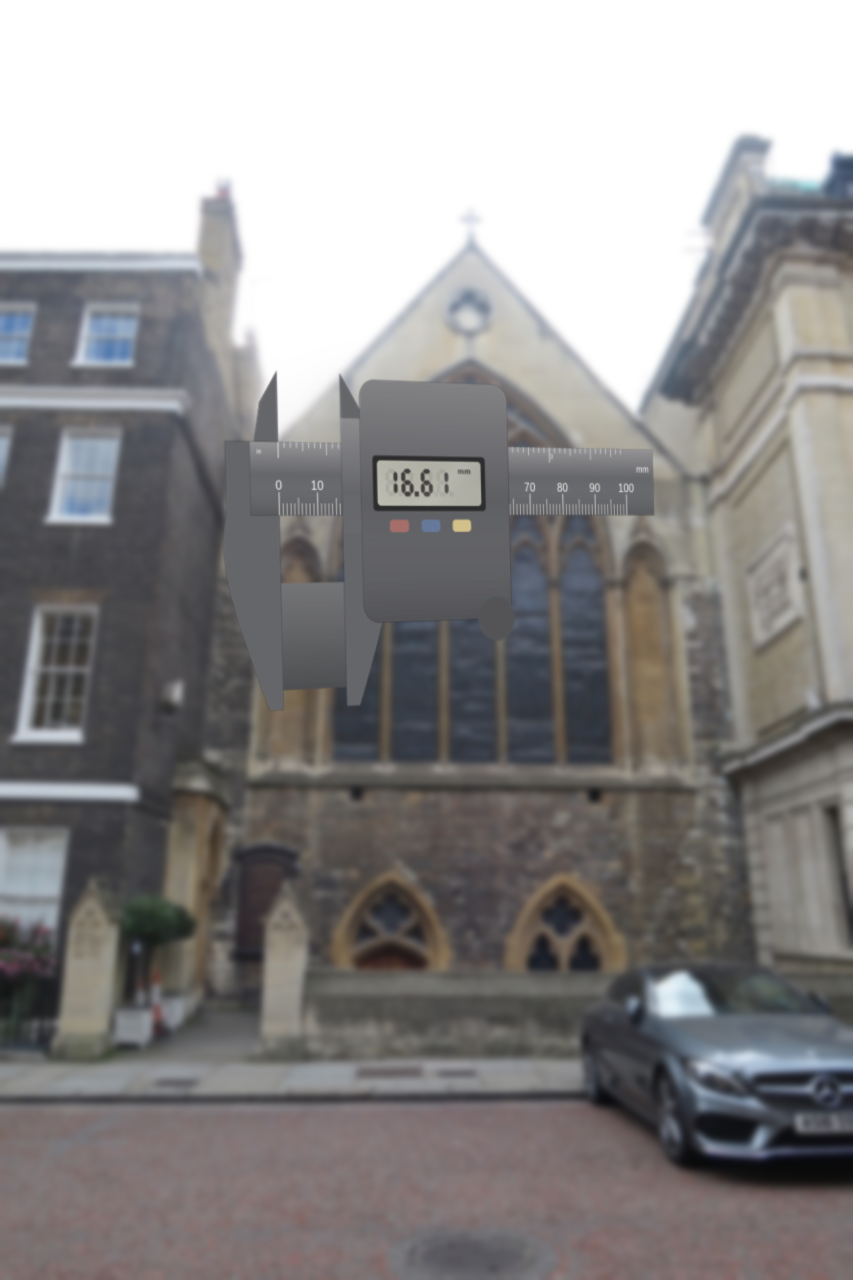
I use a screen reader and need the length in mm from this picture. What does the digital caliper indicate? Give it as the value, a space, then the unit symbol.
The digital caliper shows 16.61 mm
